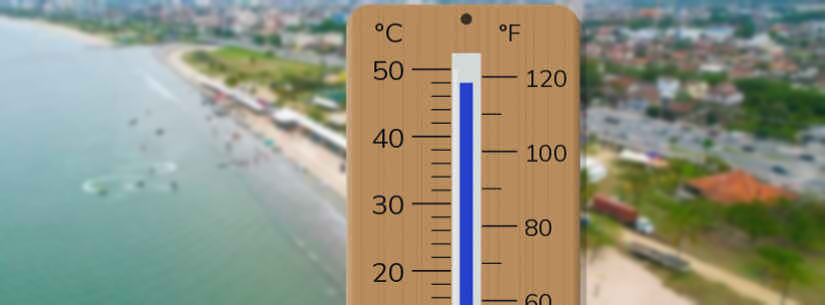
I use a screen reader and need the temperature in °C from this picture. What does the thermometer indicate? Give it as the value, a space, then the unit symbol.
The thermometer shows 48 °C
